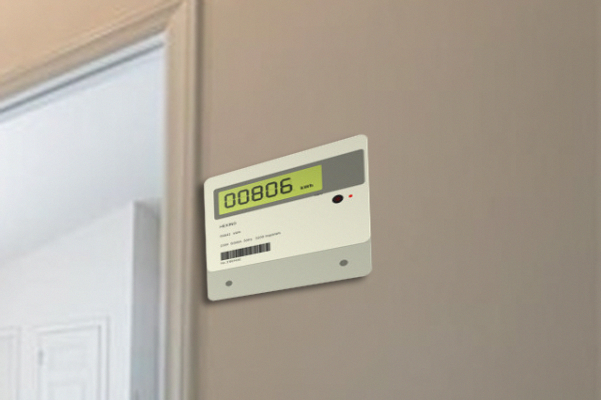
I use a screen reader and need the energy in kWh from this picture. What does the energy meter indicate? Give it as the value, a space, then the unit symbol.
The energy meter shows 806 kWh
